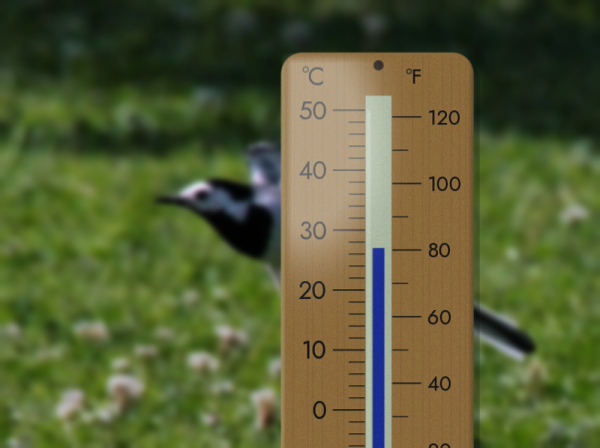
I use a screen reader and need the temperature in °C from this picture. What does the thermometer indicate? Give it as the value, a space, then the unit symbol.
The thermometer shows 27 °C
